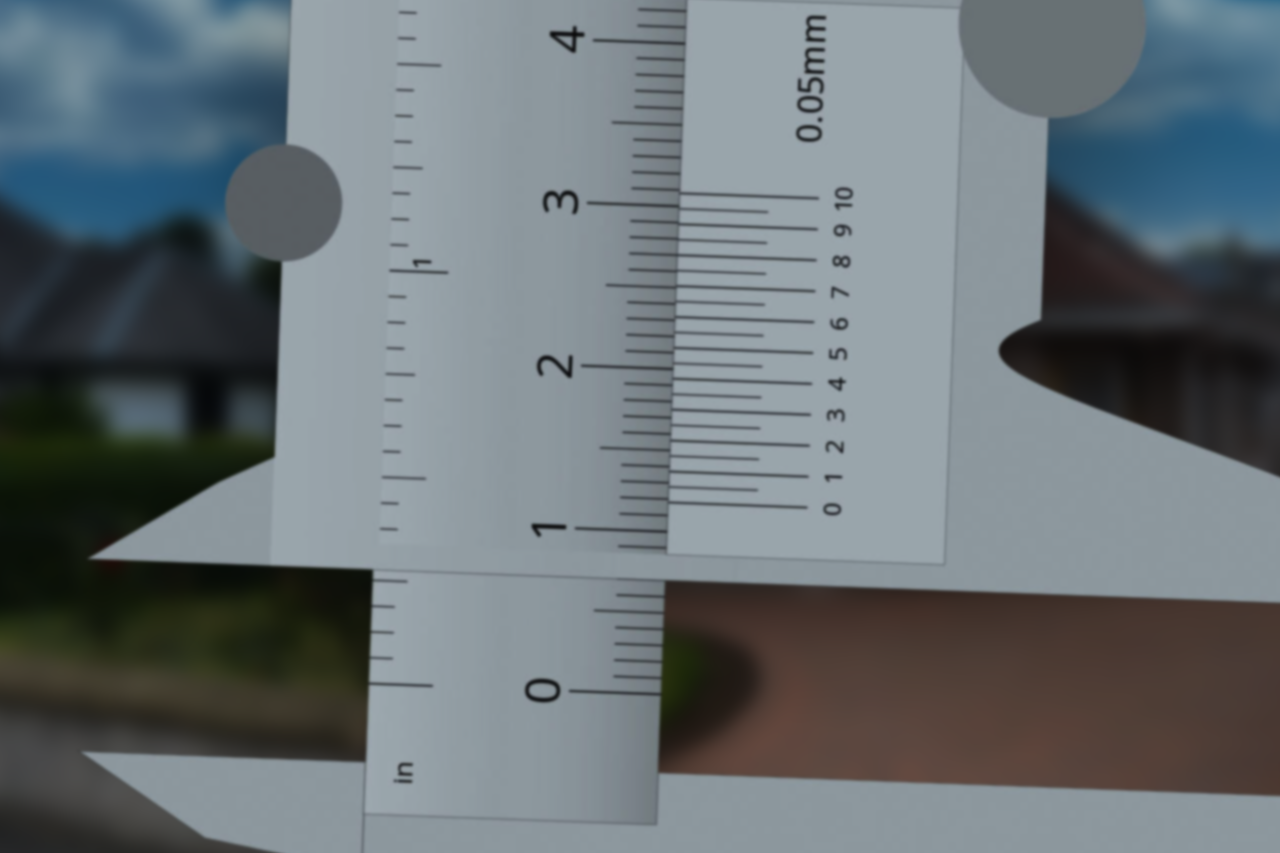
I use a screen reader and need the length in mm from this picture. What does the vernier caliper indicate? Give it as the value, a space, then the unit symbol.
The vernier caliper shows 11.8 mm
